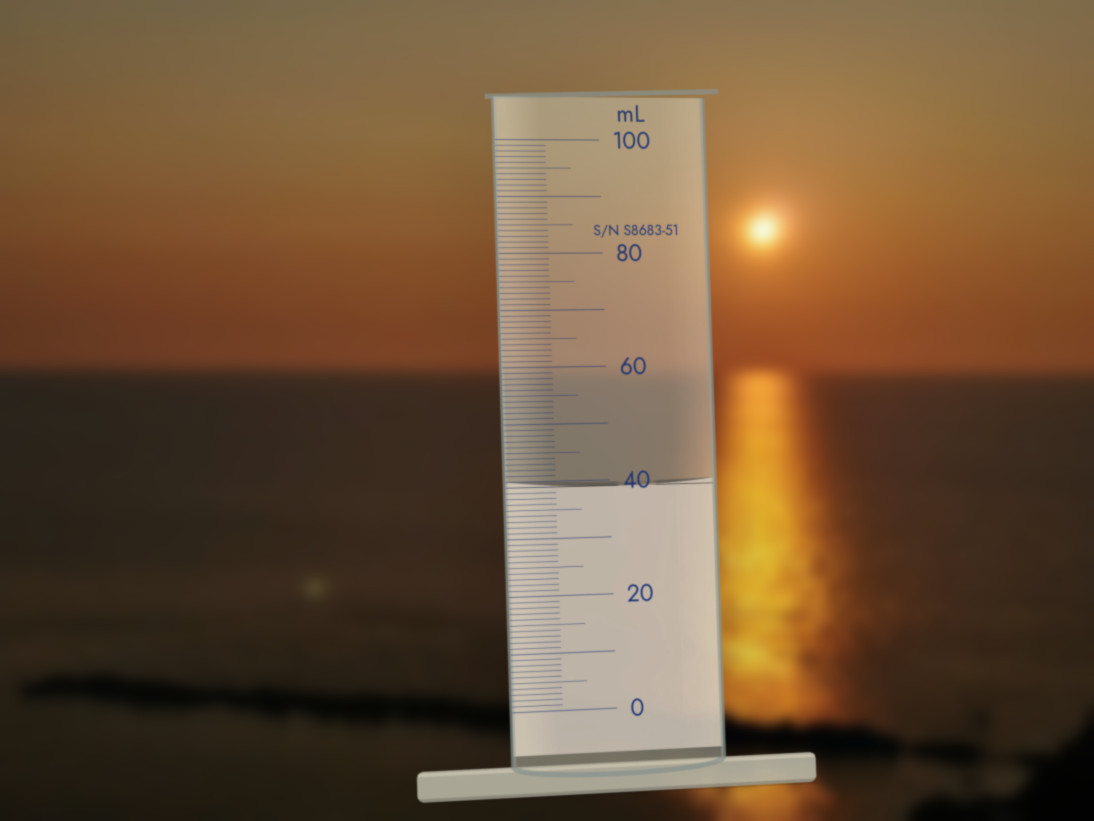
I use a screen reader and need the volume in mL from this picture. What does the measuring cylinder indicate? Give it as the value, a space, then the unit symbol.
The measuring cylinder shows 39 mL
